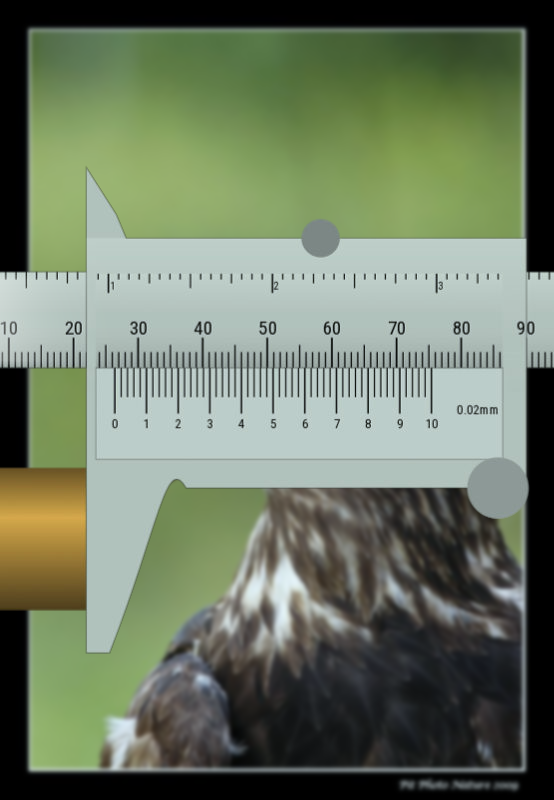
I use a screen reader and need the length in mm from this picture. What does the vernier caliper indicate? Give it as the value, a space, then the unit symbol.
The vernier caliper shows 26.4 mm
